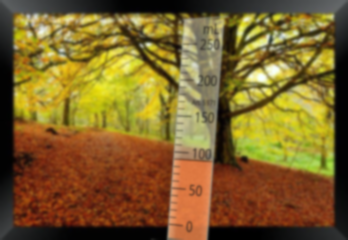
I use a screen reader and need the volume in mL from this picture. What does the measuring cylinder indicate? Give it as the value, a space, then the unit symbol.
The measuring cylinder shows 90 mL
